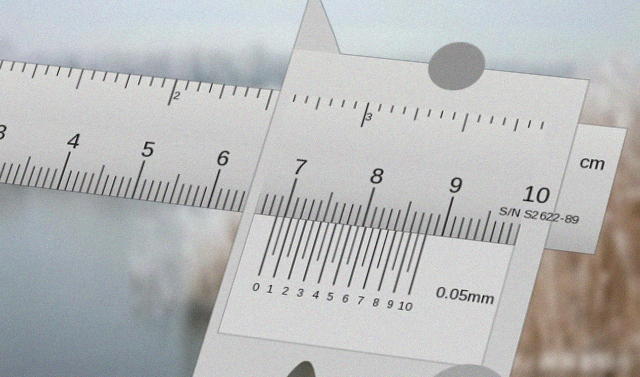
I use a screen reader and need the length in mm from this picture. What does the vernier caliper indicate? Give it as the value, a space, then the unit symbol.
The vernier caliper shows 69.0 mm
